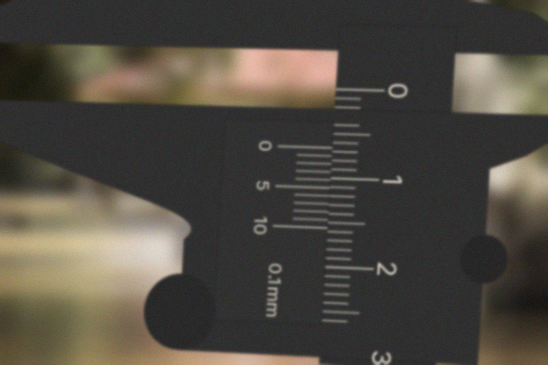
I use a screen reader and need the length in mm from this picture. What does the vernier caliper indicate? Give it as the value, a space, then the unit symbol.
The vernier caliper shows 6.6 mm
